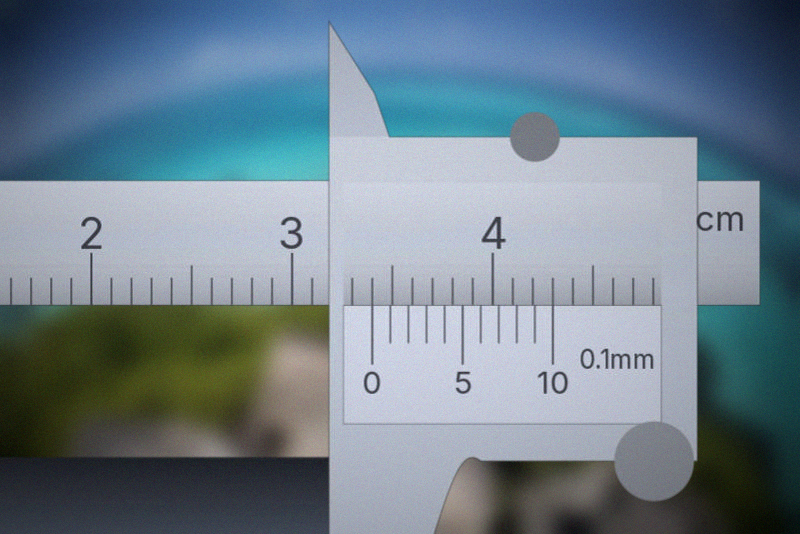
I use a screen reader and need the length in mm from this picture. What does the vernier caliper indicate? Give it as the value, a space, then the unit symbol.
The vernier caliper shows 34.0 mm
